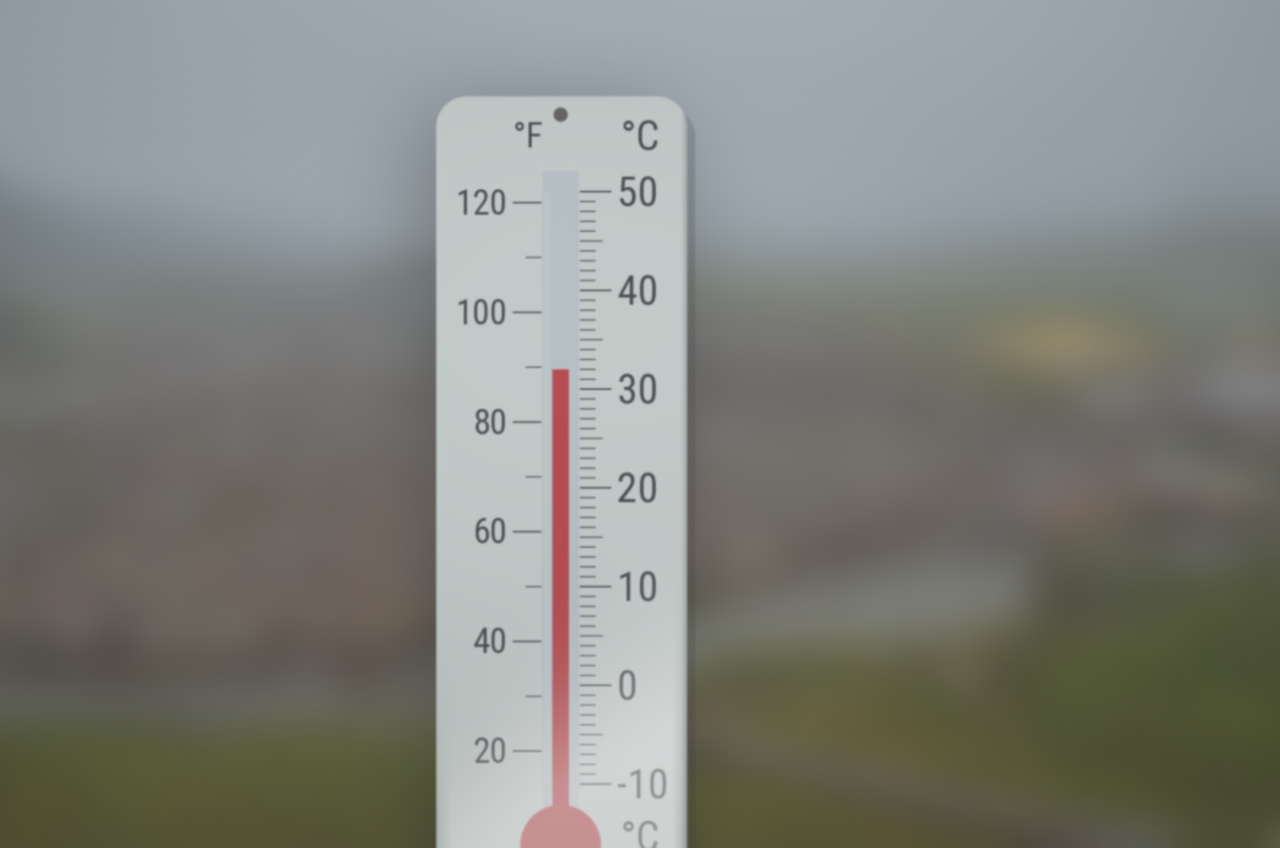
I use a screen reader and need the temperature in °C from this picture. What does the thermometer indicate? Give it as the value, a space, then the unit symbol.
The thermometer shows 32 °C
